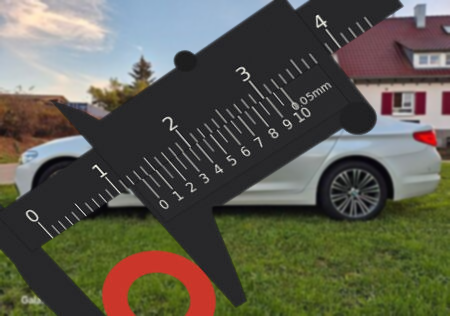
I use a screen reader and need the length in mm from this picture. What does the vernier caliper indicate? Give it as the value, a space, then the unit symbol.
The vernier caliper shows 13.2 mm
